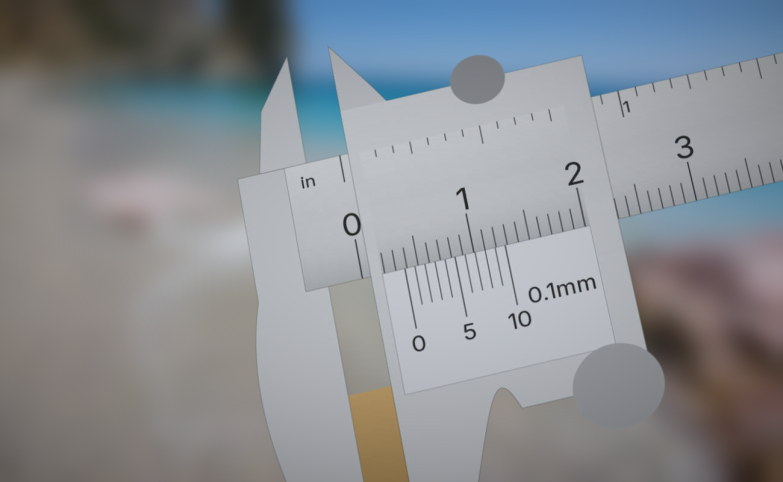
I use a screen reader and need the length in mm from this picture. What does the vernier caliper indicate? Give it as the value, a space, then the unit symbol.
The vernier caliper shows 3.8 mm
